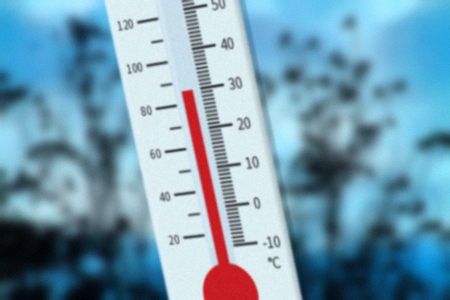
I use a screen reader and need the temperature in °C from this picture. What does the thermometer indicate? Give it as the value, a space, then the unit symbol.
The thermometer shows 30 °C
